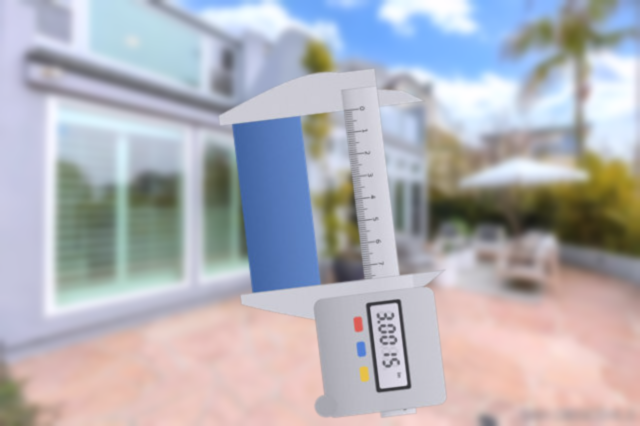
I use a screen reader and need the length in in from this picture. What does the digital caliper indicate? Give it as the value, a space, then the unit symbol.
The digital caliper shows 3.0015 in
